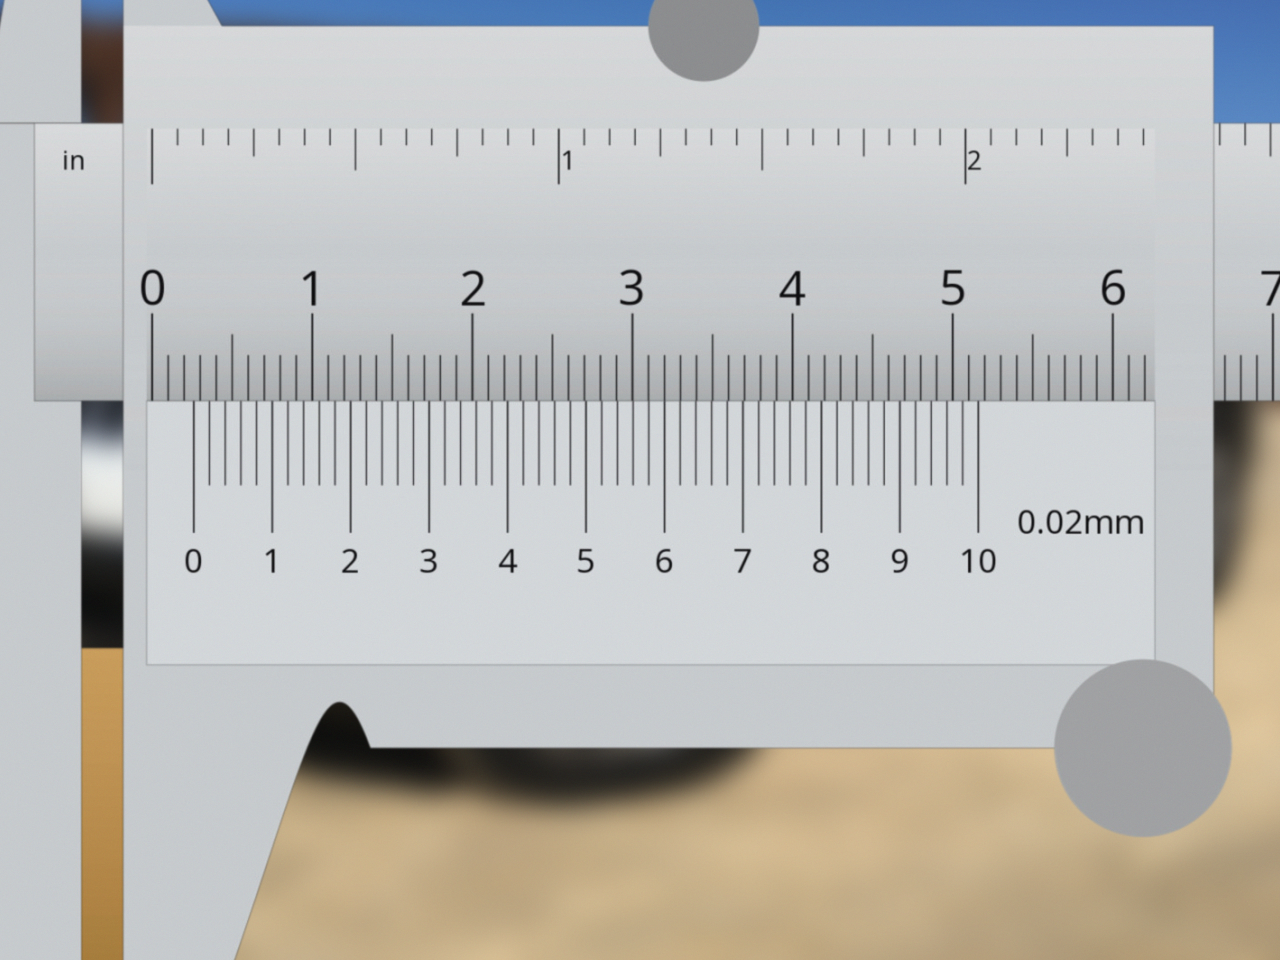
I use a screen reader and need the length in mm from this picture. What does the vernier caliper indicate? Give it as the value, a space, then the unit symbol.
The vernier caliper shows 2.6 mm
